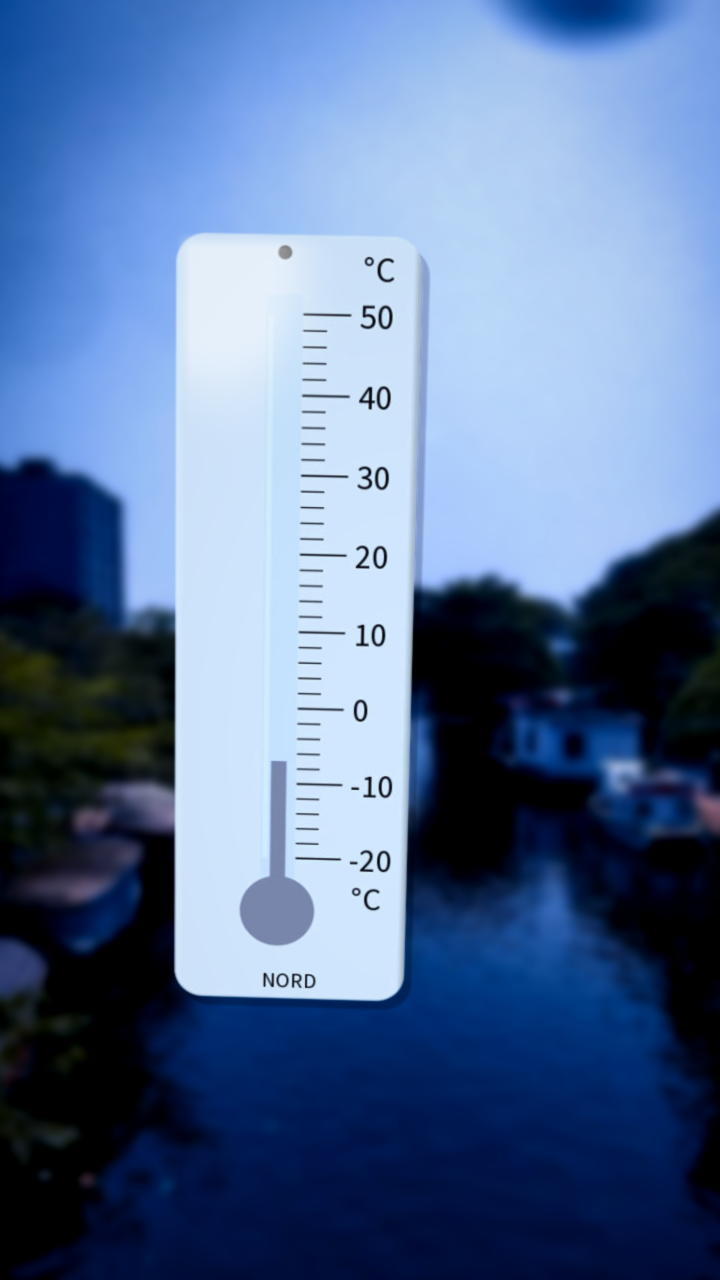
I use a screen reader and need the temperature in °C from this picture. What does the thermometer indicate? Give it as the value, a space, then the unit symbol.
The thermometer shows -7 °C
